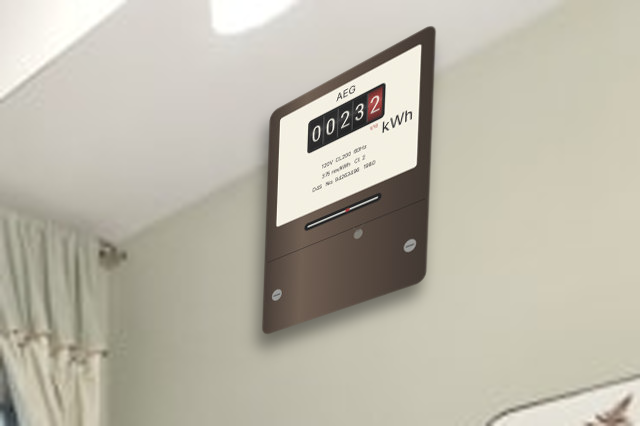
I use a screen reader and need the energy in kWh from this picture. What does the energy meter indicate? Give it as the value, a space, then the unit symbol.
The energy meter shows 23.2 kWh
